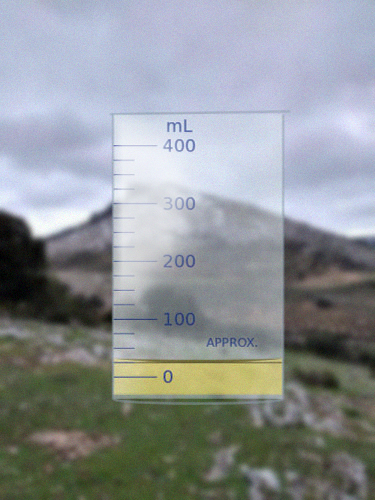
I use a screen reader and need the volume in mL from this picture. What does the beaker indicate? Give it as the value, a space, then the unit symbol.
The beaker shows 25 mL
